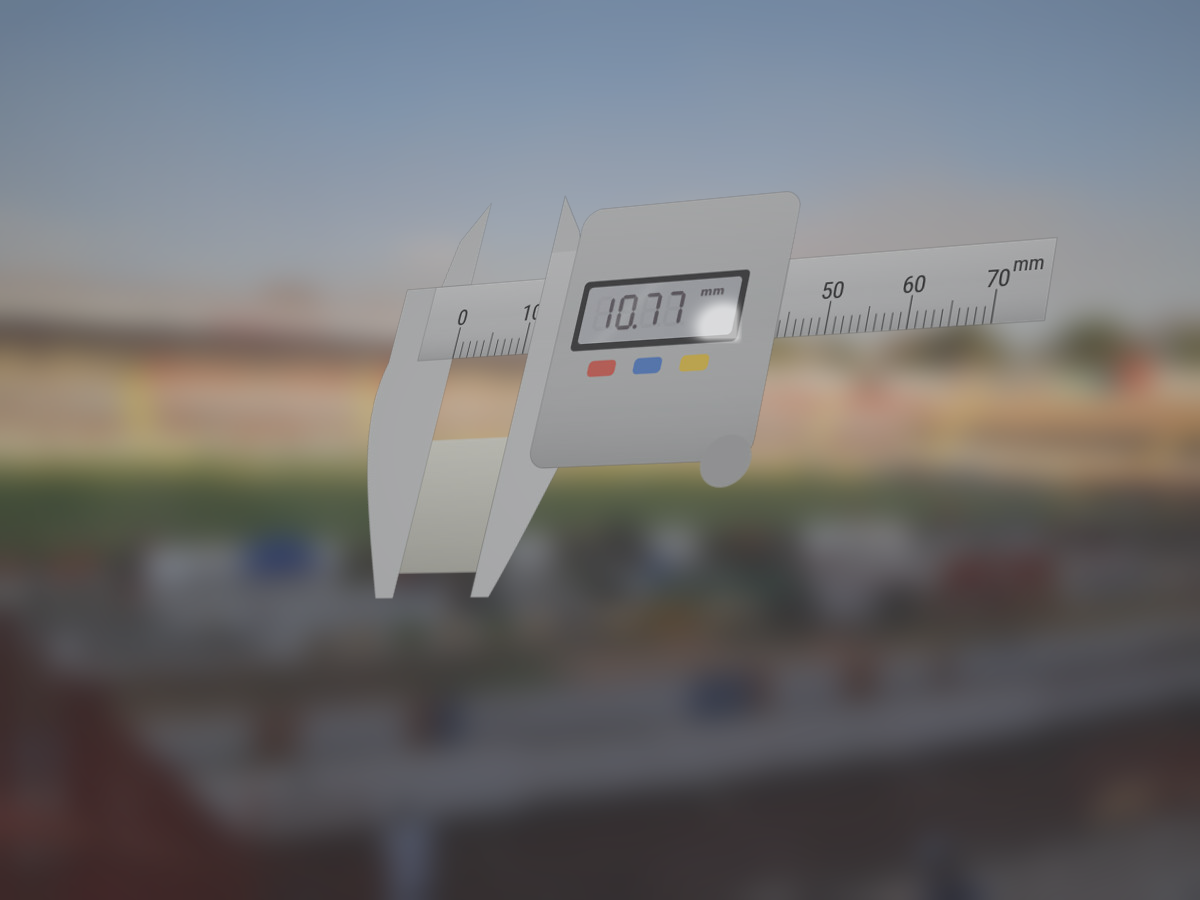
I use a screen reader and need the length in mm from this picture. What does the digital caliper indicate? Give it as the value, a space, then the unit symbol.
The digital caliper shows 10.77 mm
